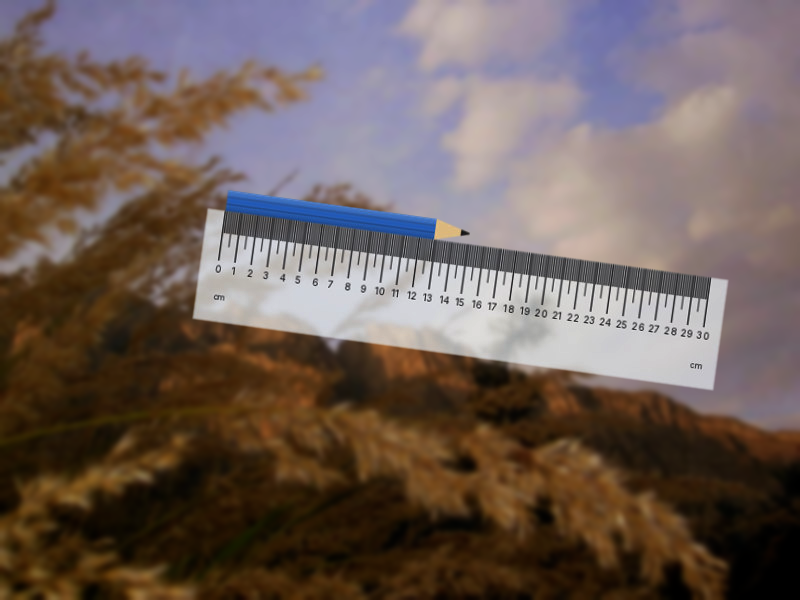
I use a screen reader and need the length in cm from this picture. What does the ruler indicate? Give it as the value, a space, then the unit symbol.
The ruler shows 15 cm
